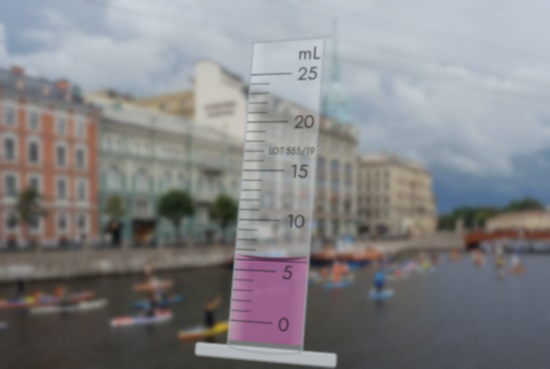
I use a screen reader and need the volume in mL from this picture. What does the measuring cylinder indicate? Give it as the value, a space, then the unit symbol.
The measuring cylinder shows 6 mL
